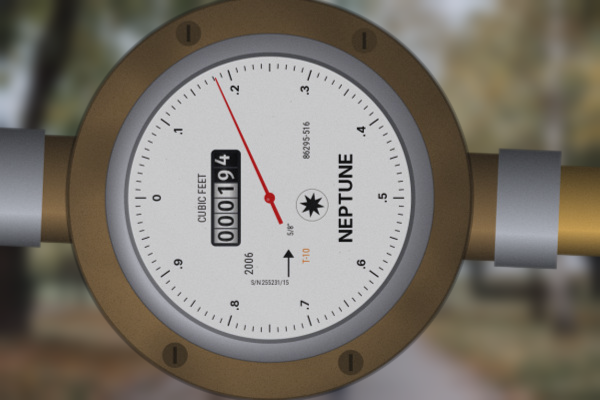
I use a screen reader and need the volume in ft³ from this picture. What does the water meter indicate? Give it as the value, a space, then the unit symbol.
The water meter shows 194.18 ft³
